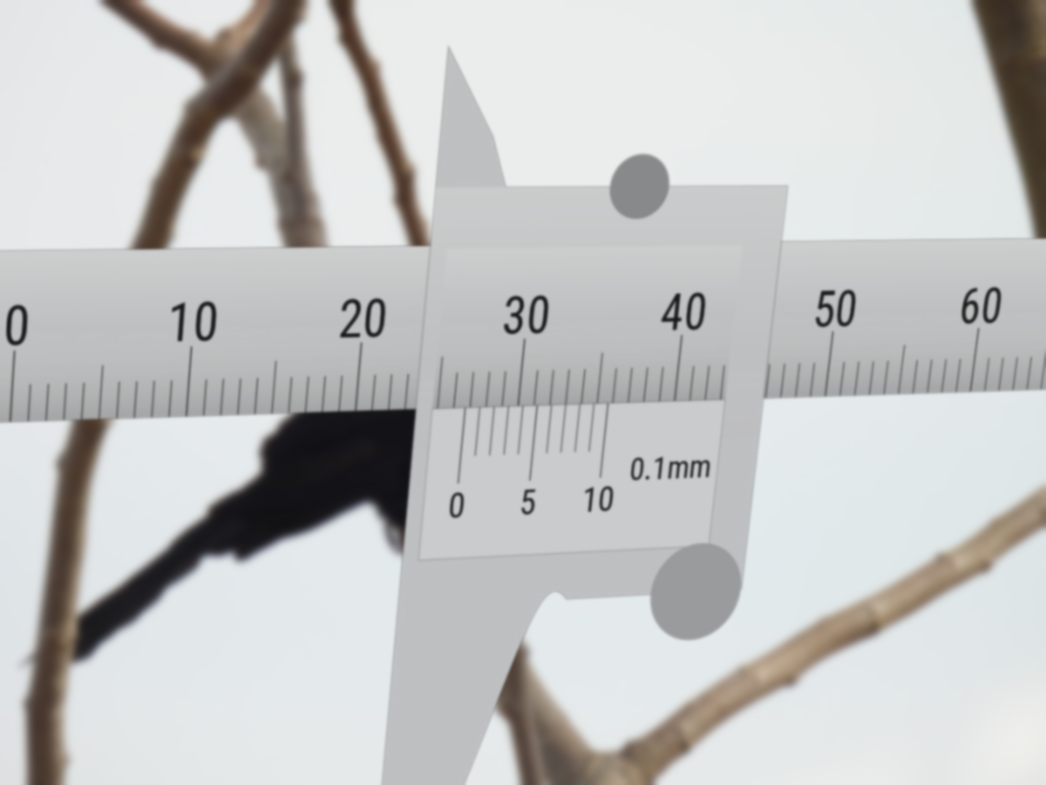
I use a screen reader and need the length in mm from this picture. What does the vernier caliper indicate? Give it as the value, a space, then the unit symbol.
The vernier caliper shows 26.7 mm
